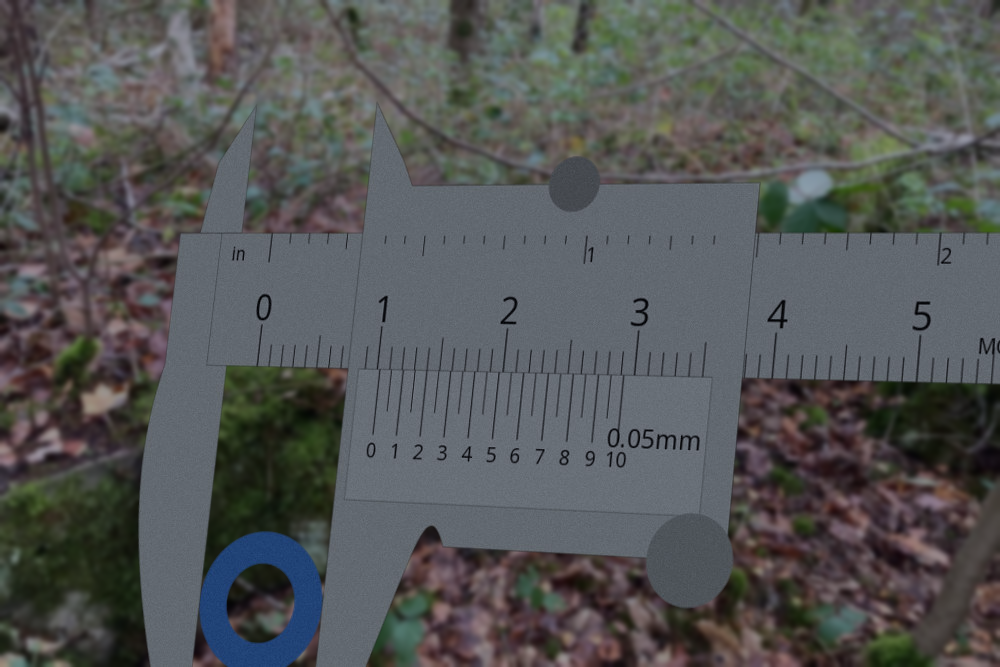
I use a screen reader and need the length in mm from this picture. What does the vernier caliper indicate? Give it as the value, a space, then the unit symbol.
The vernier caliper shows 10.2 mm
